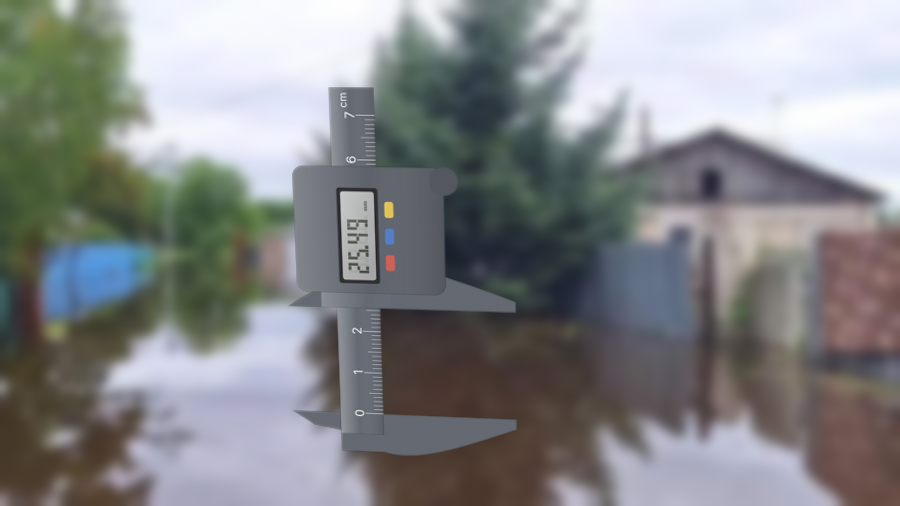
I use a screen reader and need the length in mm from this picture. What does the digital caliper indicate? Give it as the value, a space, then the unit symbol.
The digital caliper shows 25.49 mm
